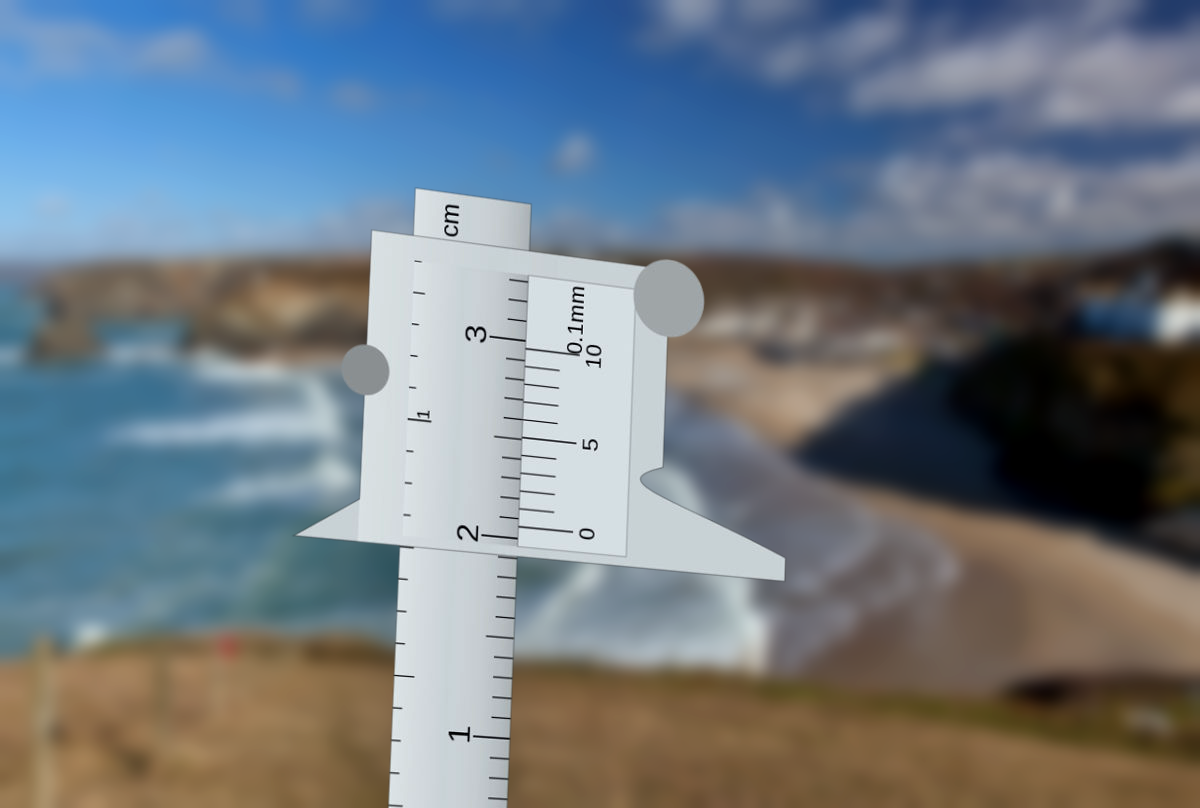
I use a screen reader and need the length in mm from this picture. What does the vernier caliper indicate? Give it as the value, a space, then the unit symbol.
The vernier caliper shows 20.6 mm
